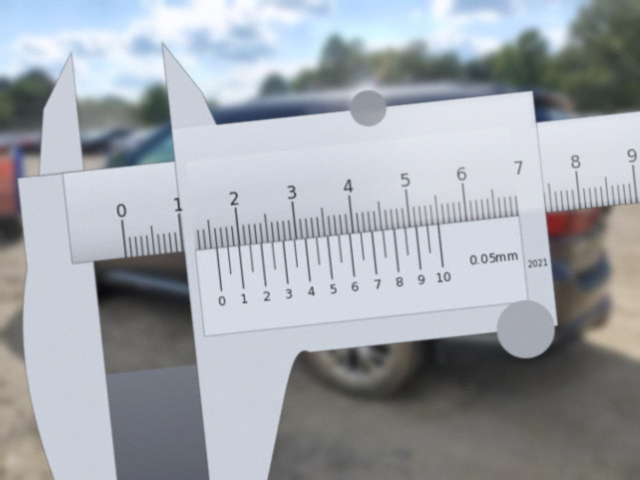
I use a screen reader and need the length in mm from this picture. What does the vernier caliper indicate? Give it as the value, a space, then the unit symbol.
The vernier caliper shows 16.0 mm
